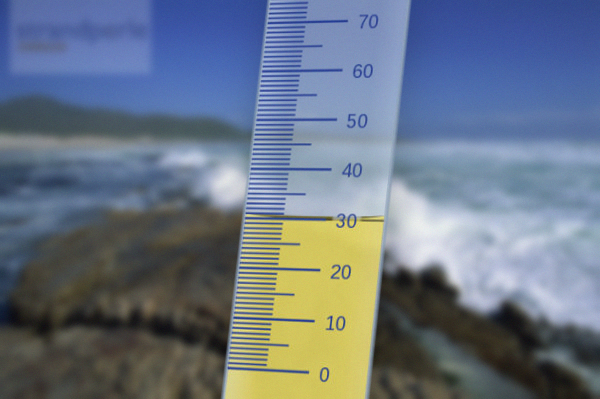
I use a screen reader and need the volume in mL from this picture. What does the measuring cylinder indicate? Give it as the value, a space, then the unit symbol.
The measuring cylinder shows 30 mL
